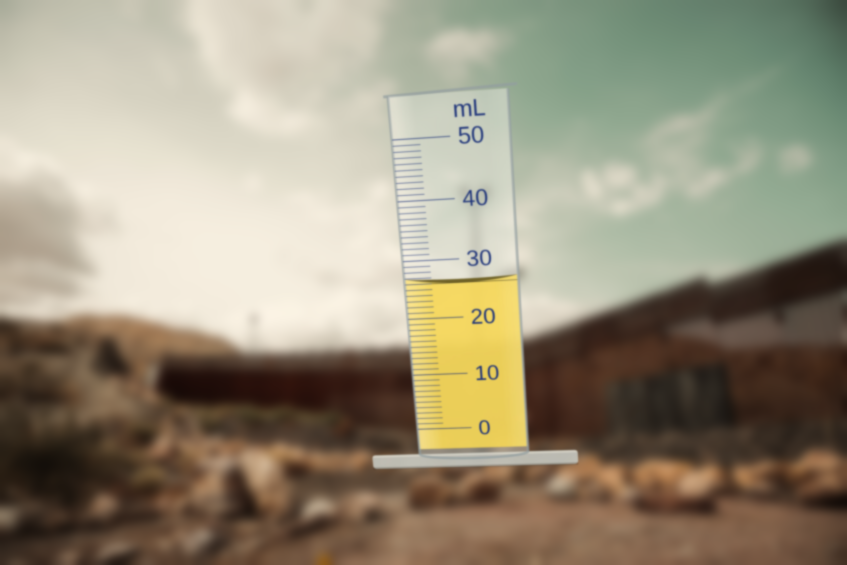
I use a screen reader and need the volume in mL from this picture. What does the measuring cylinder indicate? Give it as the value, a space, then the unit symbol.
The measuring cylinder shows 26 mL
